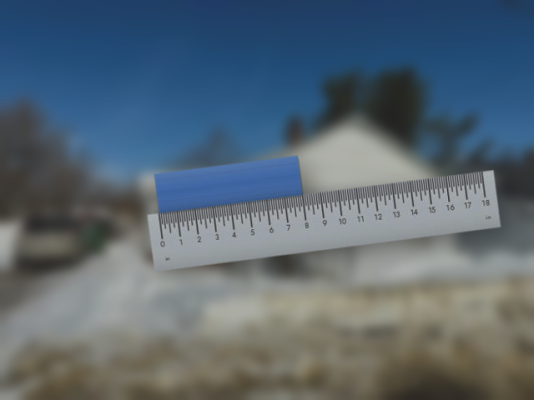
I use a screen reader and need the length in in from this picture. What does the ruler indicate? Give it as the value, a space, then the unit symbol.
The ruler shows 8 in
